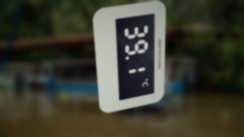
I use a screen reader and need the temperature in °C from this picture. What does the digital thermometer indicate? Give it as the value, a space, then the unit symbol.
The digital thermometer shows 39.1 °C
